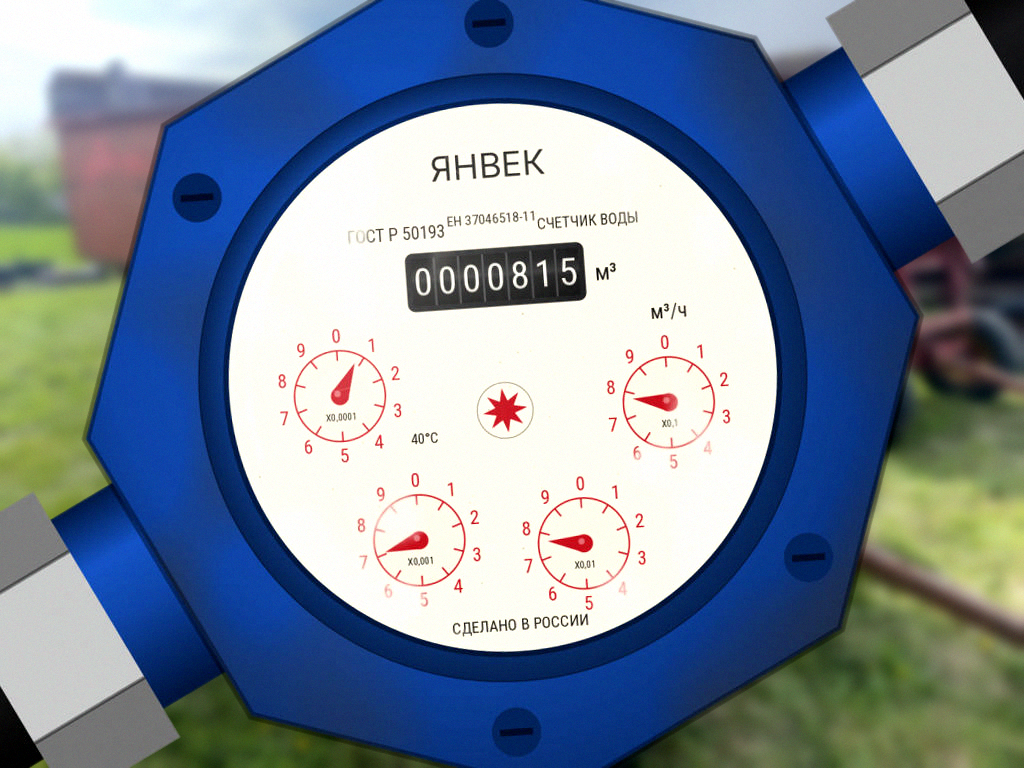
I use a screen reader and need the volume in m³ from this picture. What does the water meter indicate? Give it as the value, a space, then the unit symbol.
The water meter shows 815.7770 m³
